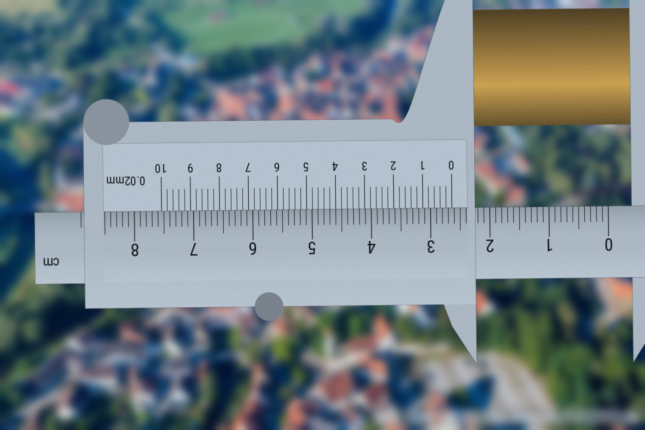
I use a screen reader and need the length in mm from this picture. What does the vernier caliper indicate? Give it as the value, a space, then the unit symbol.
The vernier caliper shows 26.4 mm
